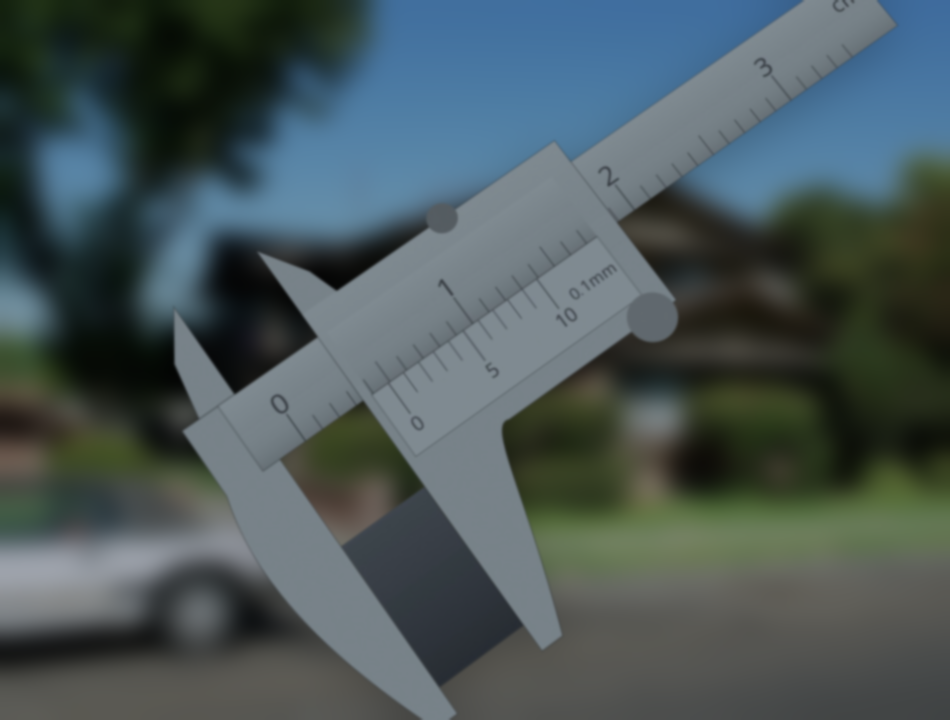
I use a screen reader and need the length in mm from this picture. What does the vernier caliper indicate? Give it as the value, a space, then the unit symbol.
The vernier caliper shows 4.9 mm
